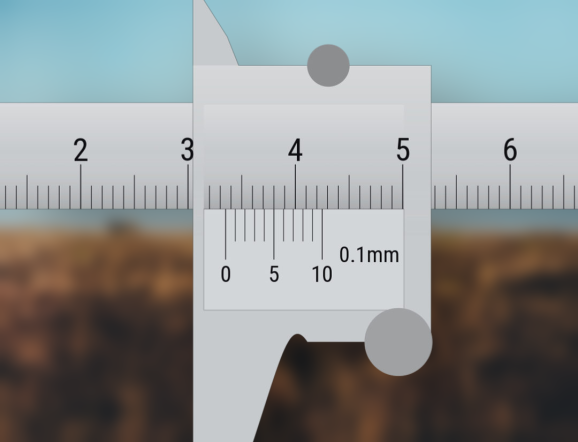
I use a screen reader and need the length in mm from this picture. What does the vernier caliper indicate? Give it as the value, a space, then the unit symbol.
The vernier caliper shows 33.5 mm
